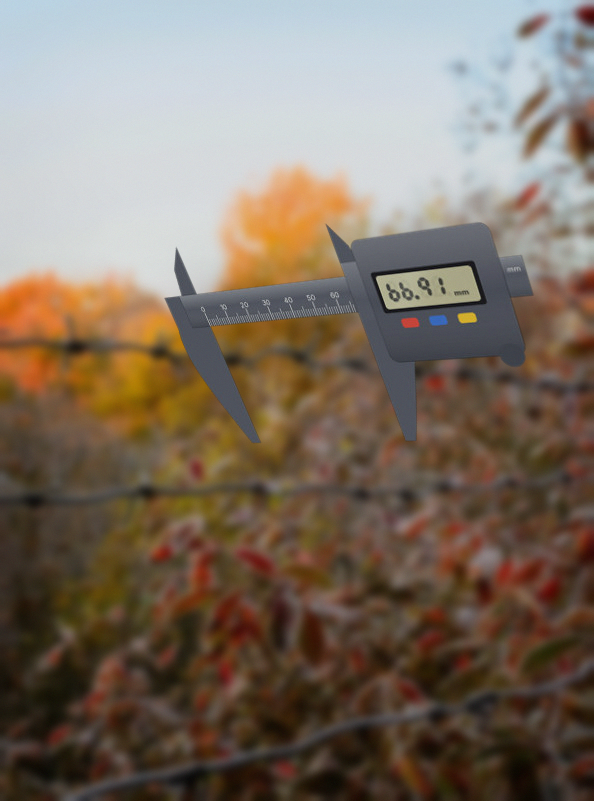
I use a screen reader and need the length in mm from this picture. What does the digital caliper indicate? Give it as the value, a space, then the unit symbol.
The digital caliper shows 66.91 mm
